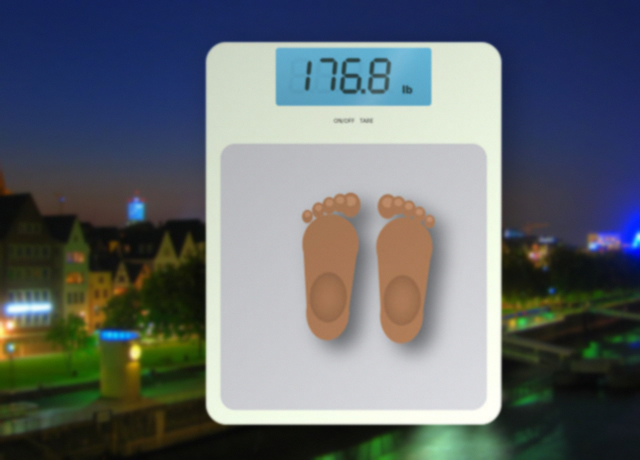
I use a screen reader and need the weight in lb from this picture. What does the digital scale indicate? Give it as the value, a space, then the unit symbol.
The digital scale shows 176.8 lb
